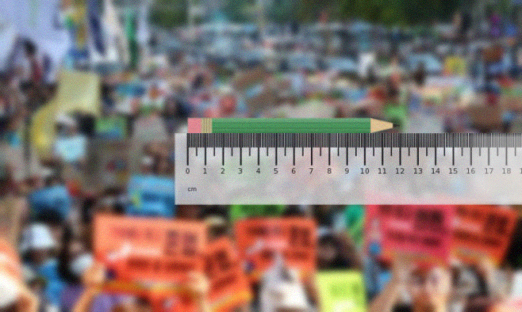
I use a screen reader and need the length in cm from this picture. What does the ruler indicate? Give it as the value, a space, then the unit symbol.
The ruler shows 12 cm
